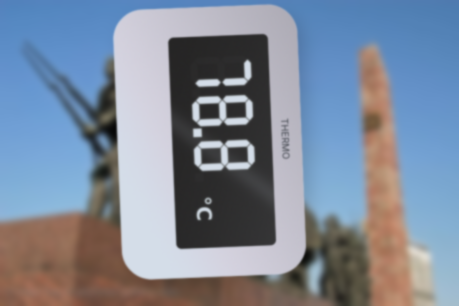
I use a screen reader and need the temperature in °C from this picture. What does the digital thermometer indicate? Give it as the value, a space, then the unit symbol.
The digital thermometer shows 78.8 °C
